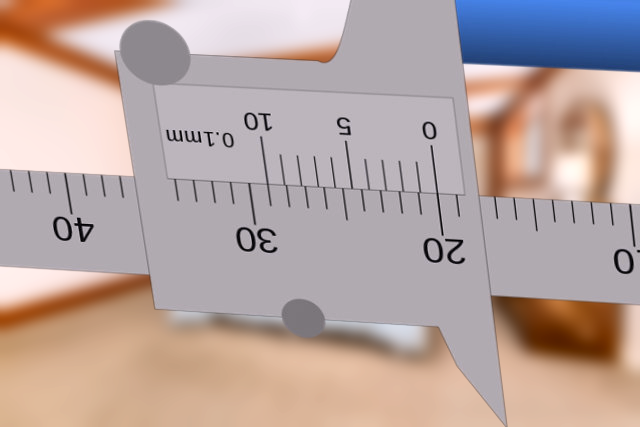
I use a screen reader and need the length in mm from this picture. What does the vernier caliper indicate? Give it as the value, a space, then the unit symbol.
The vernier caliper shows 20.0 mm
